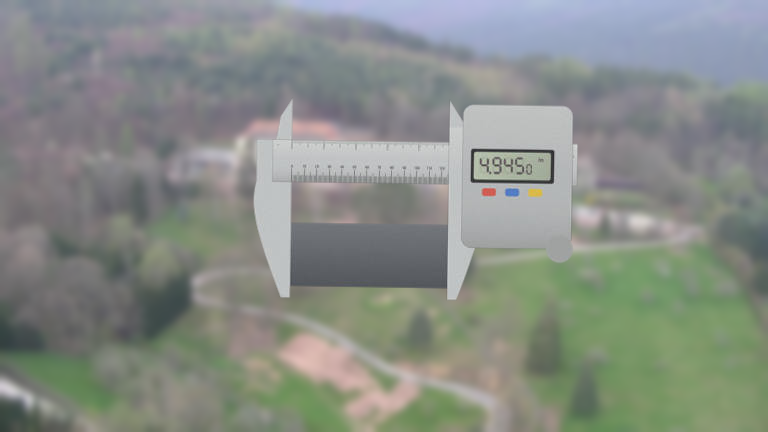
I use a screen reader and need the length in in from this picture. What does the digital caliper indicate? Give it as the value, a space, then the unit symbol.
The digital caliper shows 4.9450 in
